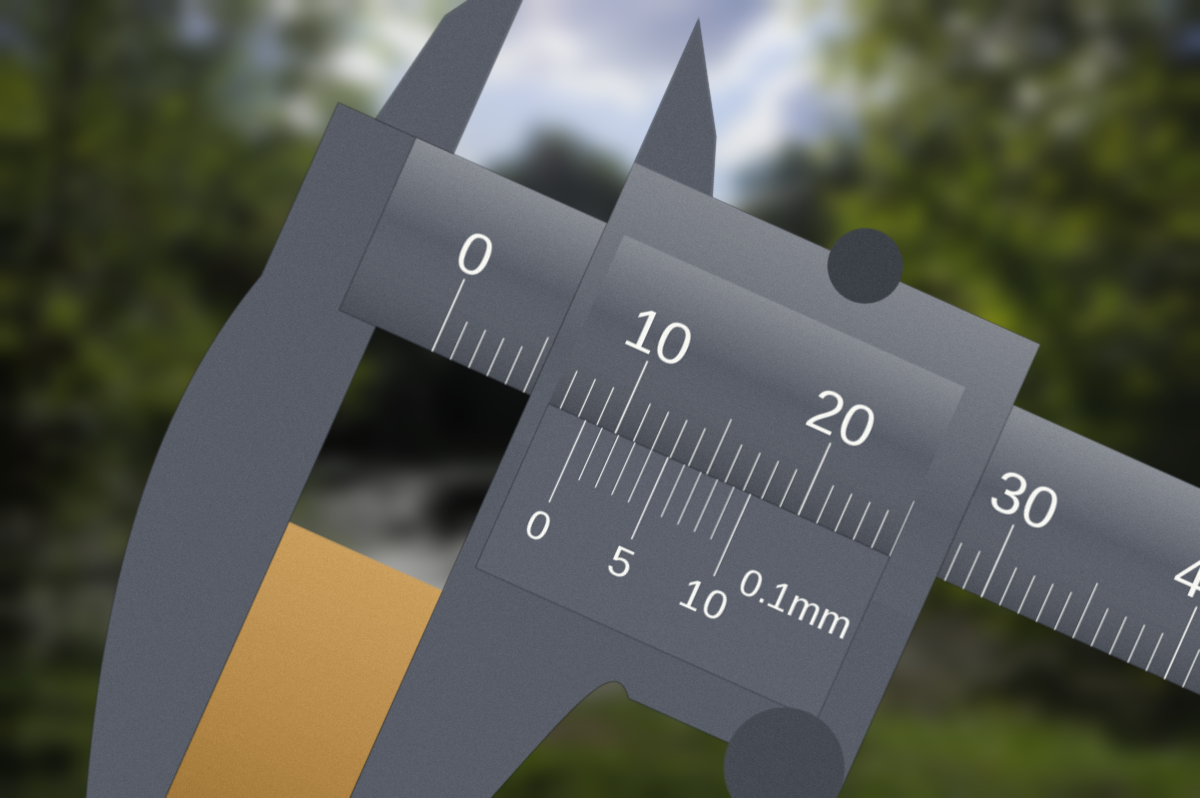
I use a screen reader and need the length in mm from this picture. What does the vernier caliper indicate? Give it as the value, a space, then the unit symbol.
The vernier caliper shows 8.4 mm
